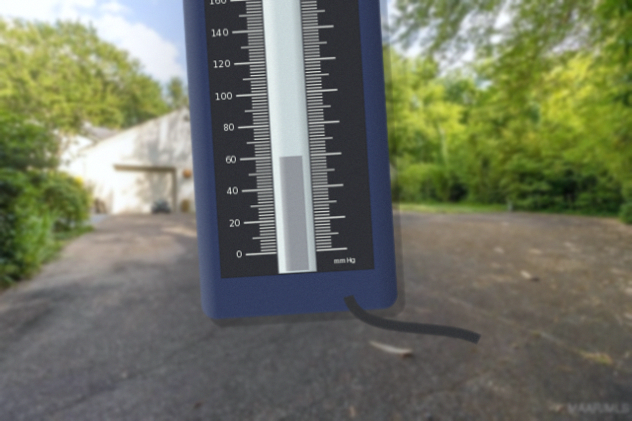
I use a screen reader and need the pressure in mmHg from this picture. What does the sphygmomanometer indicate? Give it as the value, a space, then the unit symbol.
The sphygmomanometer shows 60 mmHg
